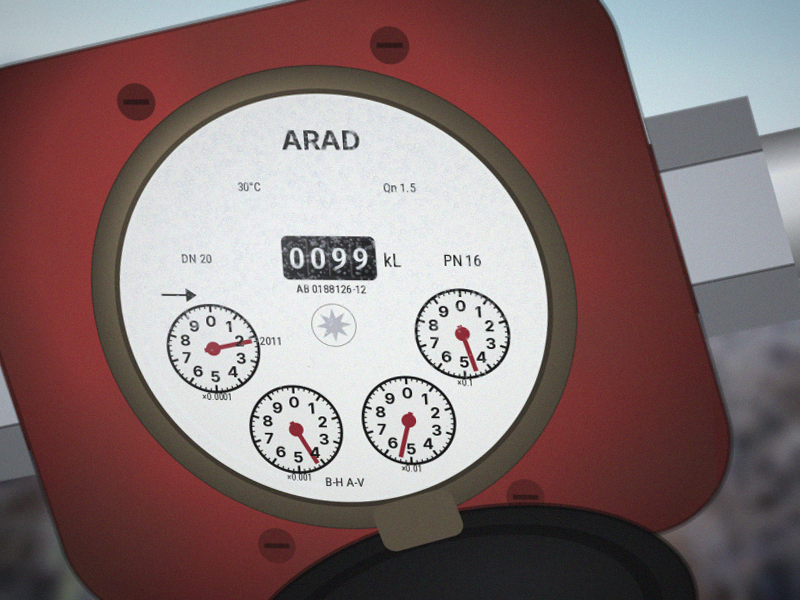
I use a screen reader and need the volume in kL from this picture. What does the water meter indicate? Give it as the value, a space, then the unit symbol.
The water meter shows 99.4542 kL
